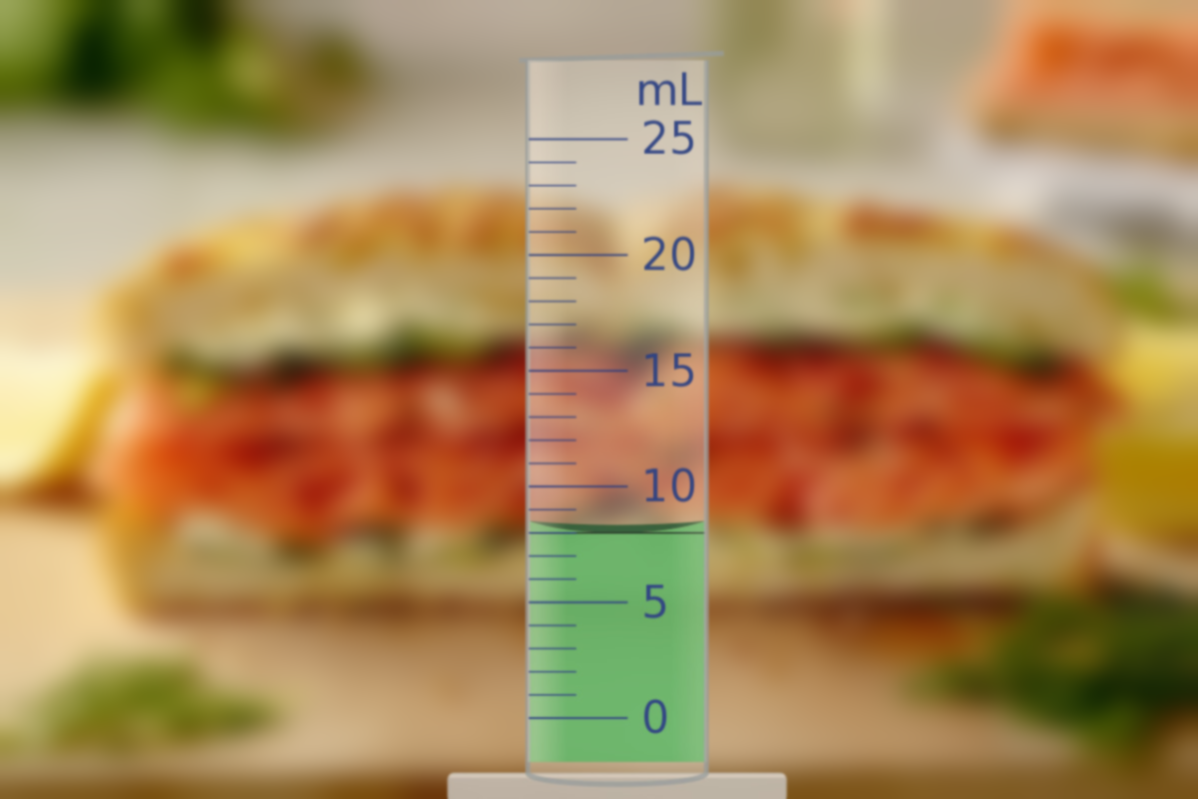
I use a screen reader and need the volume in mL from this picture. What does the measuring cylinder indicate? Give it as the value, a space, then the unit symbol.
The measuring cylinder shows 8 mL
